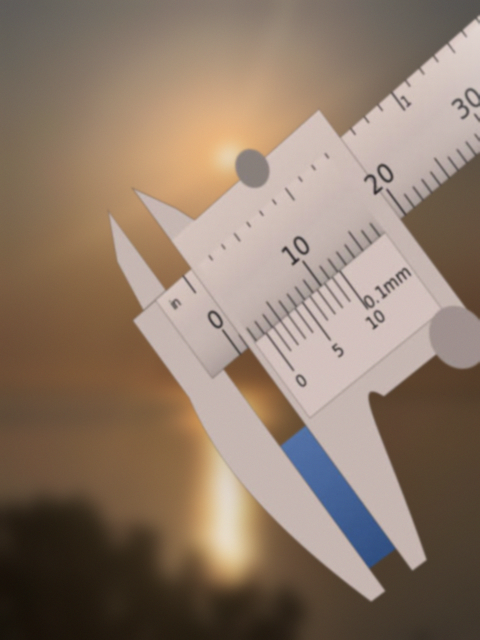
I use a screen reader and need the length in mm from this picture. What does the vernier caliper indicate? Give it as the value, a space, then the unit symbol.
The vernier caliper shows 3.2 mm
